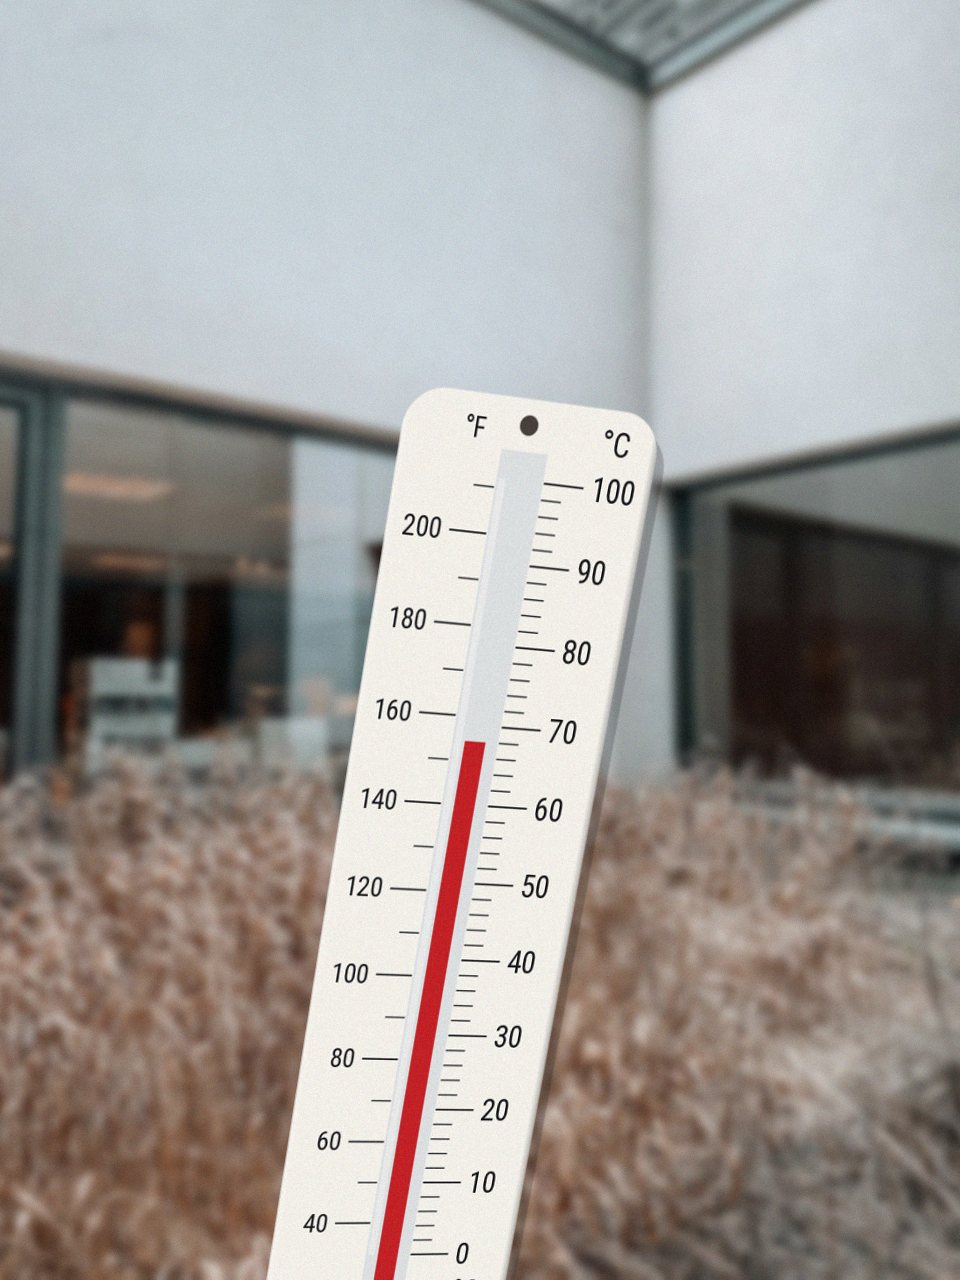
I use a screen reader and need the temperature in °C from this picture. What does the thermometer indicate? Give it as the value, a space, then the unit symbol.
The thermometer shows 68 °C
